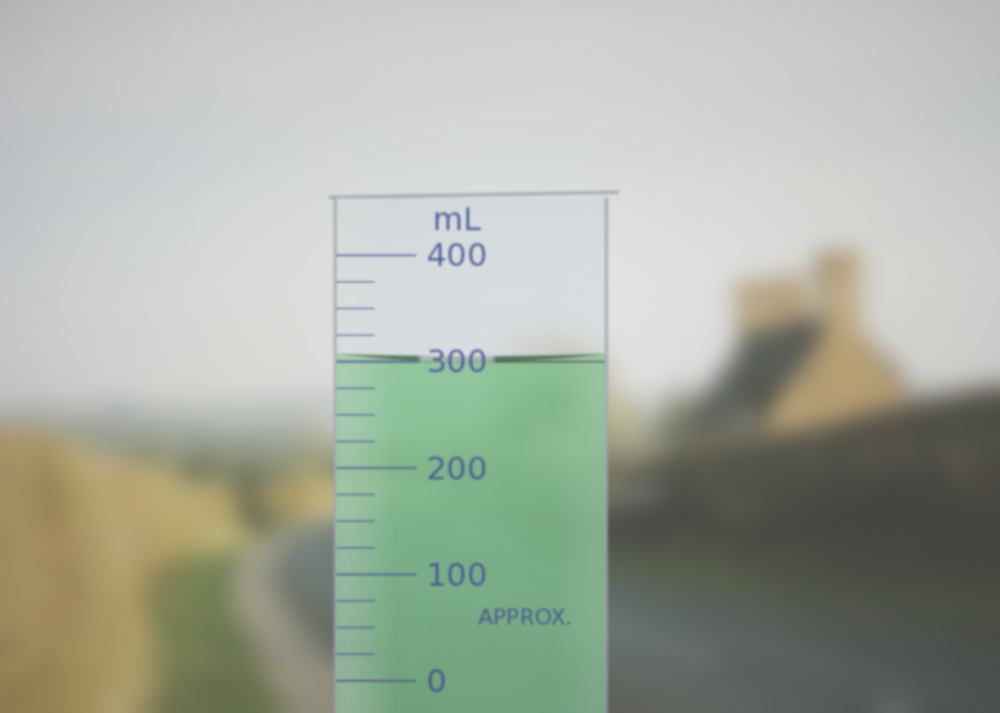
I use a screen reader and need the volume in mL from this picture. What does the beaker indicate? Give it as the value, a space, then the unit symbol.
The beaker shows 300 mL
